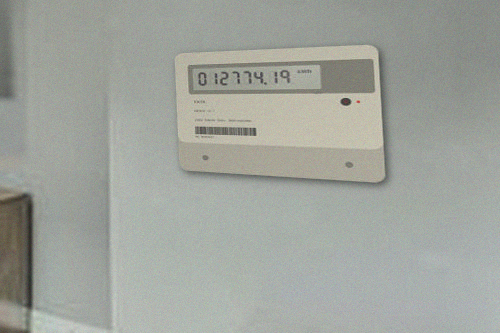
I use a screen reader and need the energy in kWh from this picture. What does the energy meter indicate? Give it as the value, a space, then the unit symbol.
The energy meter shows 12774.19 kWh
